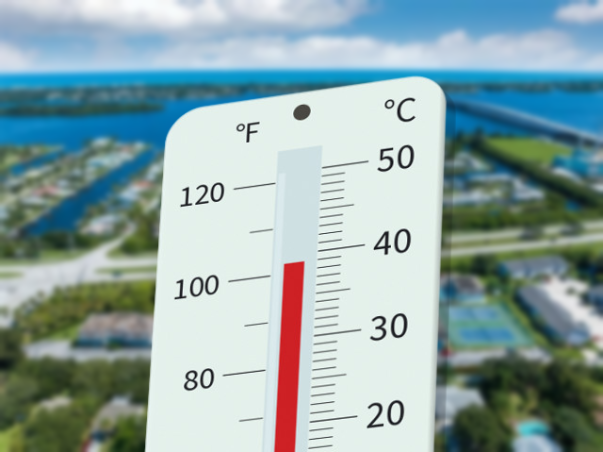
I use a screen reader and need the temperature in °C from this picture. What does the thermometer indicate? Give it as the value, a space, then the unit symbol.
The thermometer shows 39 °C
